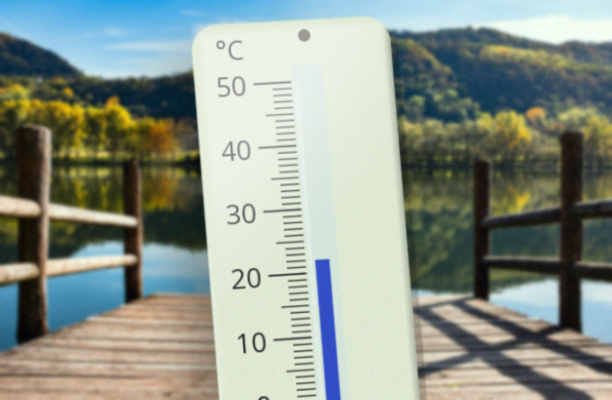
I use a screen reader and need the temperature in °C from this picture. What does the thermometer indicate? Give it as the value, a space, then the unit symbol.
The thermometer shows 22 °C
